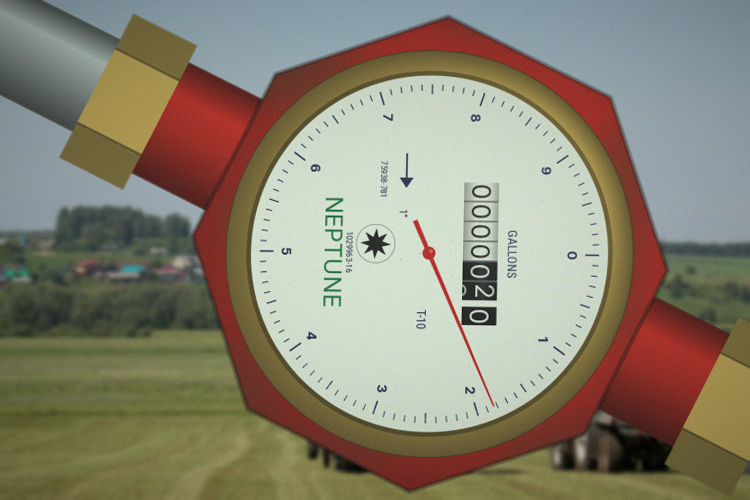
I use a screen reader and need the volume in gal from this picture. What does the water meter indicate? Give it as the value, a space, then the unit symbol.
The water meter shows 21.8 gal
